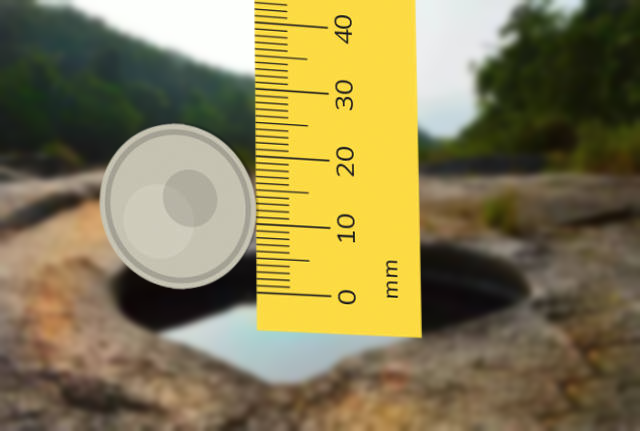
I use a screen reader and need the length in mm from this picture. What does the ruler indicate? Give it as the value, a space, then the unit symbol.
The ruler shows 24 mm
